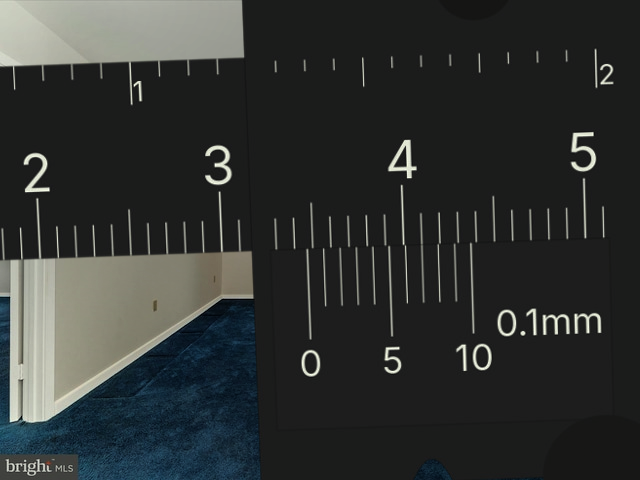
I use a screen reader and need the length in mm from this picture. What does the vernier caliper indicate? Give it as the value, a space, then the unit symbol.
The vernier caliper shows 34.7 mm
